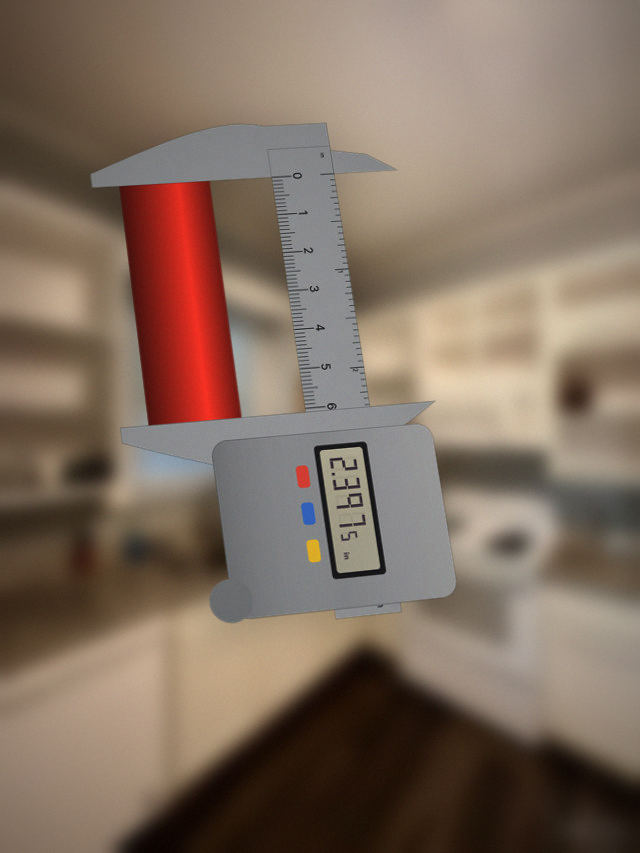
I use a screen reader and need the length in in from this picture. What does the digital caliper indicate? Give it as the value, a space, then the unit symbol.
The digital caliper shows 2.3975 in
